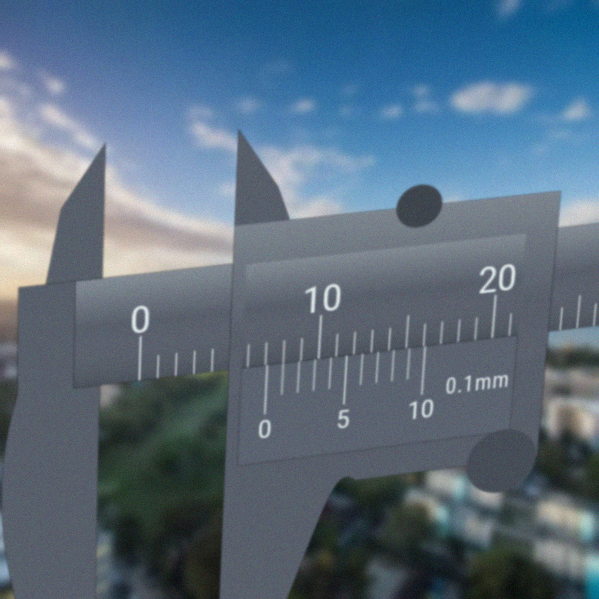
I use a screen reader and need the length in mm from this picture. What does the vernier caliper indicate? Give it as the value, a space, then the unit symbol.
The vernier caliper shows 7.1 mm
